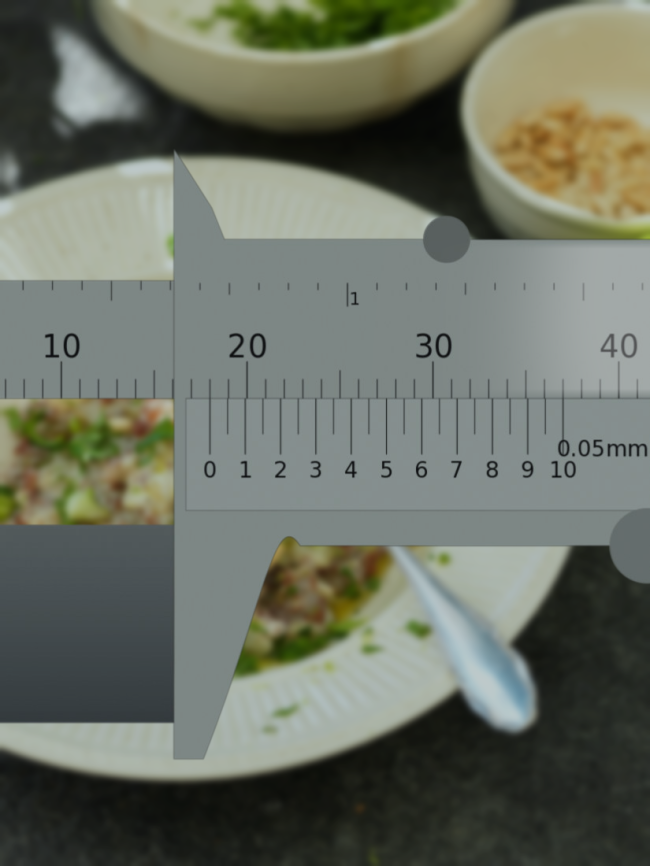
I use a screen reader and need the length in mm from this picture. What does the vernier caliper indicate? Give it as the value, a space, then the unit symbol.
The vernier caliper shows 18.0 mm
